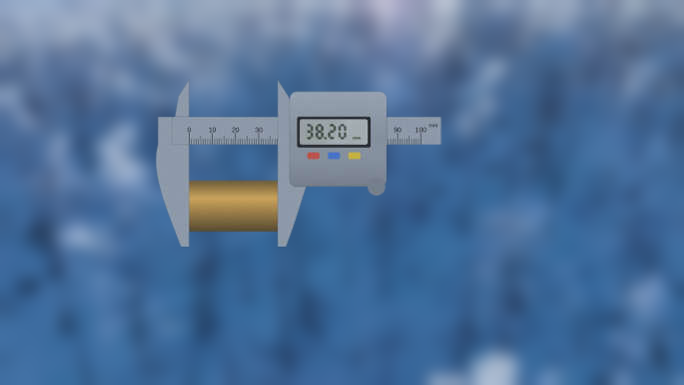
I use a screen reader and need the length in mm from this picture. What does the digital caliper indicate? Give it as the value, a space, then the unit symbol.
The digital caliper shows 38.20 mm
